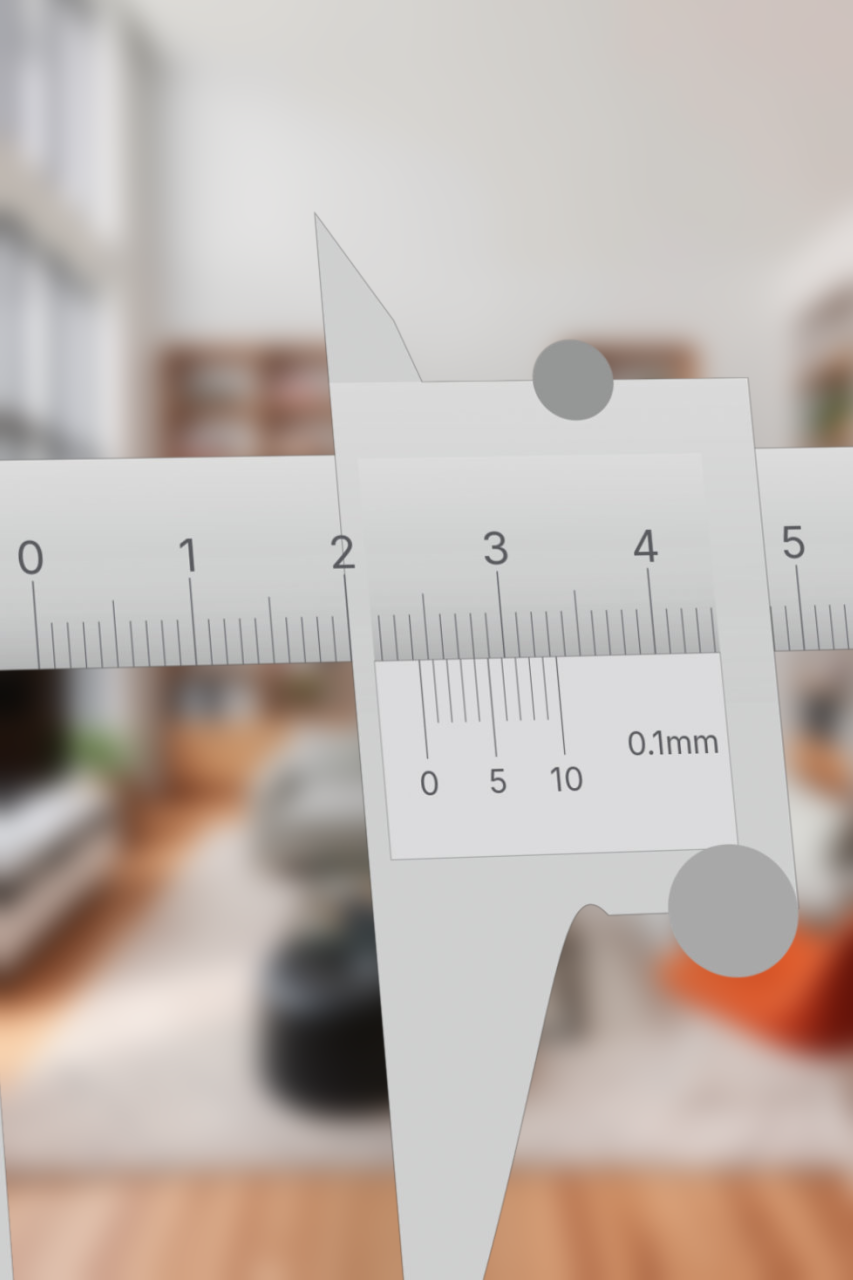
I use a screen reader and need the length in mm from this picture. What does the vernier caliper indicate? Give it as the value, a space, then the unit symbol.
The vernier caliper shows 24.4 mm
